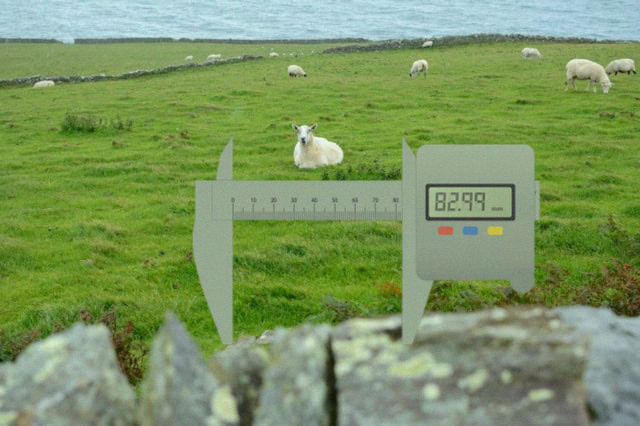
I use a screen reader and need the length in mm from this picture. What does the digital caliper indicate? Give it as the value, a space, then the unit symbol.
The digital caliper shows 82.99 mm
